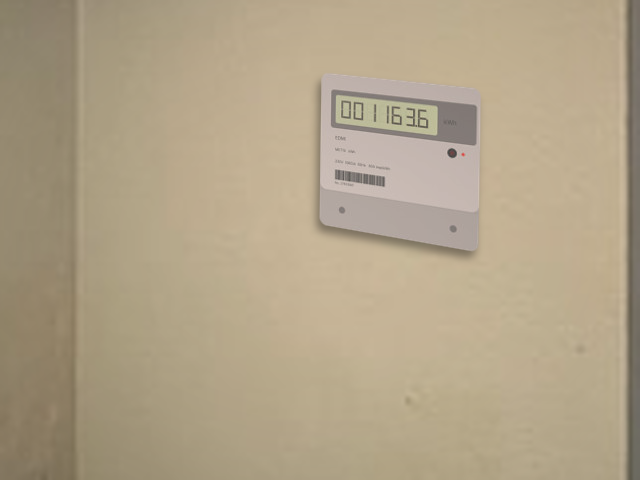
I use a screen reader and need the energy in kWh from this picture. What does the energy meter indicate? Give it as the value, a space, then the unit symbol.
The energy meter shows 1163.6 kWh
